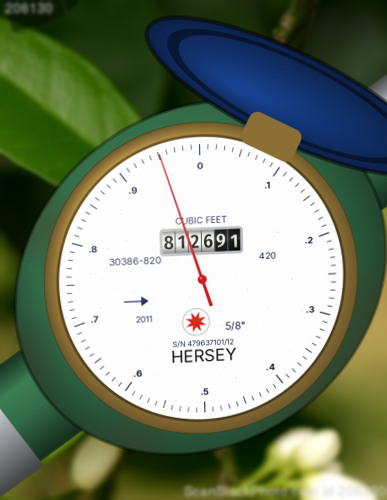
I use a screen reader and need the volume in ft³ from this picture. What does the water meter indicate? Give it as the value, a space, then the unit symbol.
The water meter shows 812690.95 ft³
